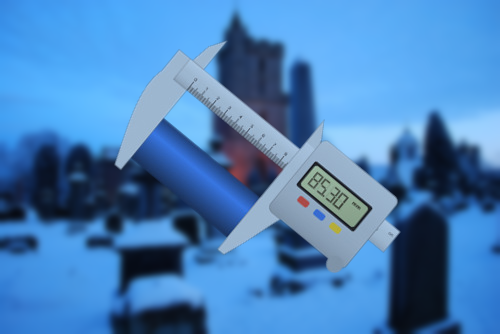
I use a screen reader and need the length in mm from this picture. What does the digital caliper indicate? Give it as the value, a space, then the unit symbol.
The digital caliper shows 85.30 mm
